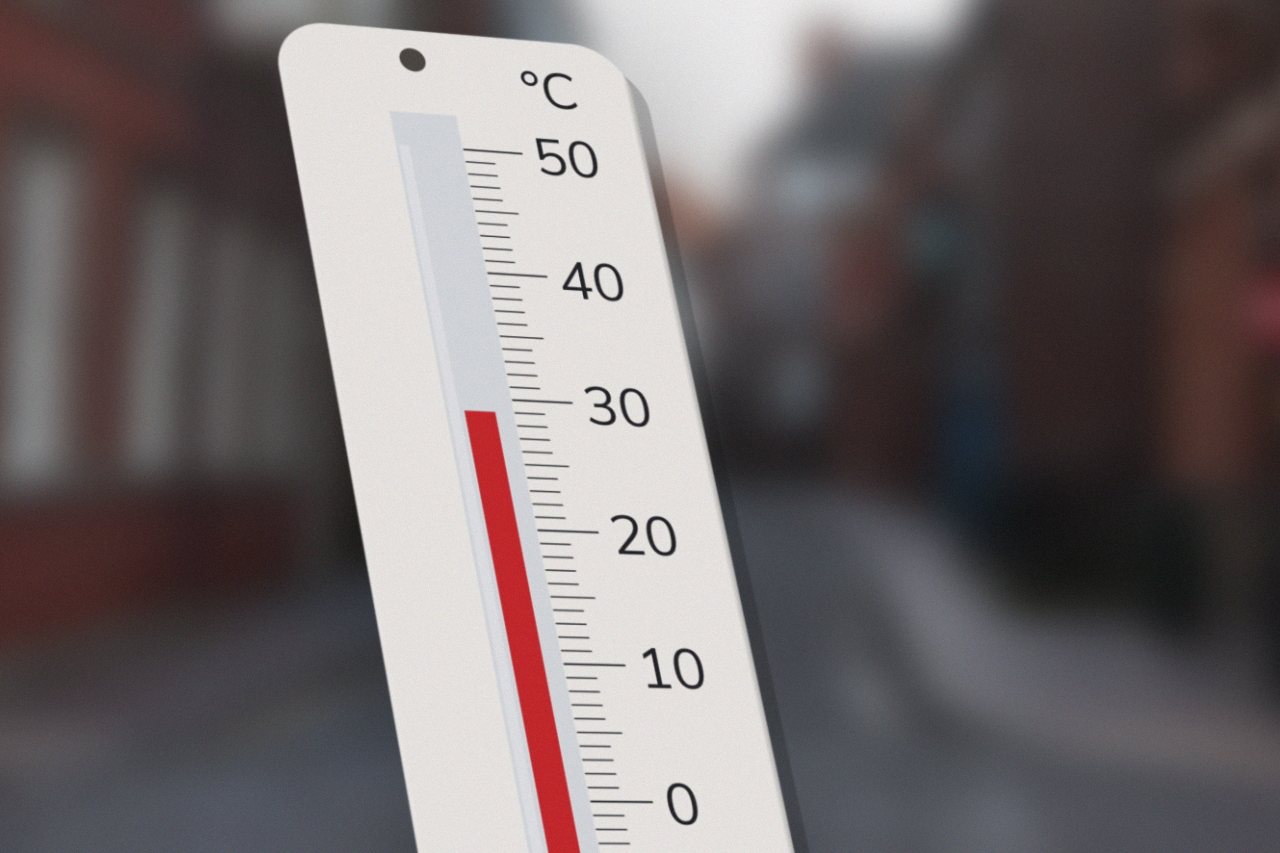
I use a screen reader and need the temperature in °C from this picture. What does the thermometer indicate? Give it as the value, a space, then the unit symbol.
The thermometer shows 29 °C
